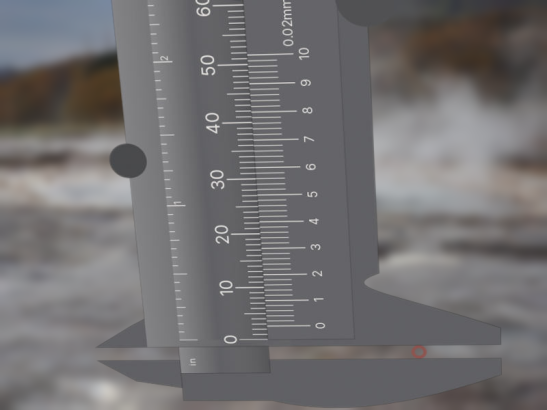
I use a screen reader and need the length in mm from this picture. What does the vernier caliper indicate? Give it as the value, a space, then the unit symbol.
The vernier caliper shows 2.6 mm
